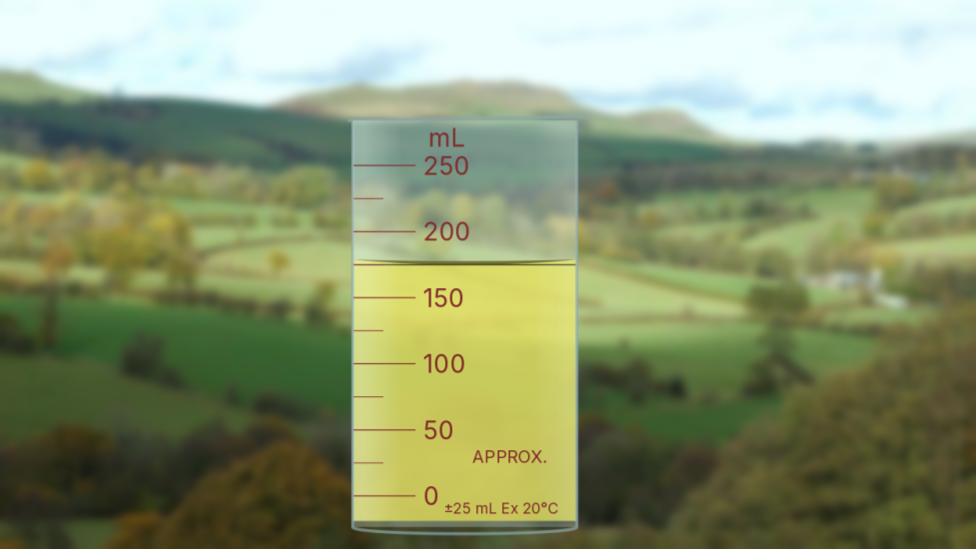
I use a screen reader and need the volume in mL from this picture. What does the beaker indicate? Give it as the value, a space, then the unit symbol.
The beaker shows 175 mL
